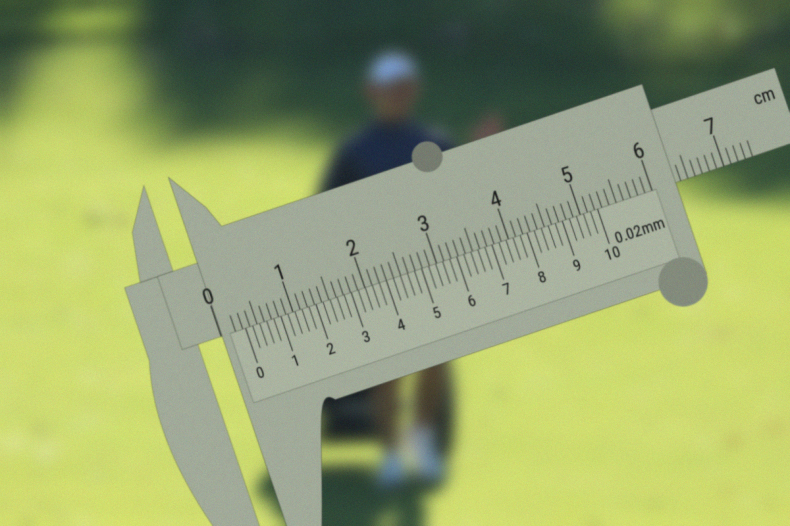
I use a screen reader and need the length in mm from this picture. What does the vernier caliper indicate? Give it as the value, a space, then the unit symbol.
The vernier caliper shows 3.4 mm
